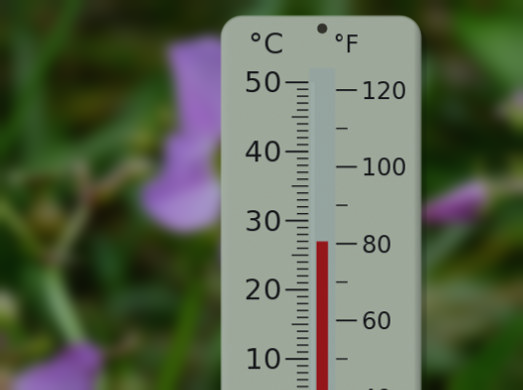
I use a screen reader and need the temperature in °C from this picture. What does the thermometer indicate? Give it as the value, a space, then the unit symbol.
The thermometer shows 27 °C
